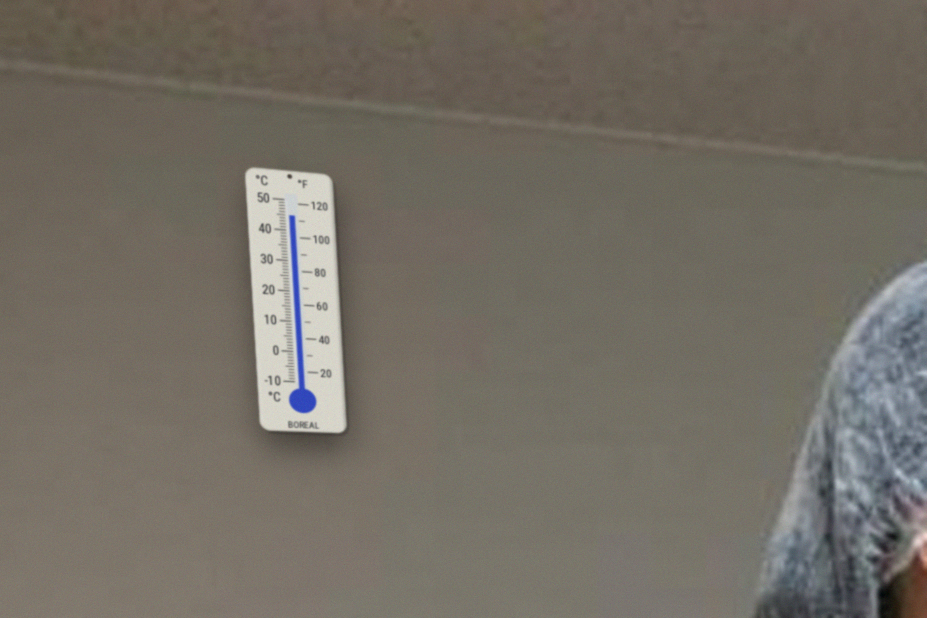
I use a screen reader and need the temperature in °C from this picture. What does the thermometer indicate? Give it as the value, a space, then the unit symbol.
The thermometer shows 45 °C
